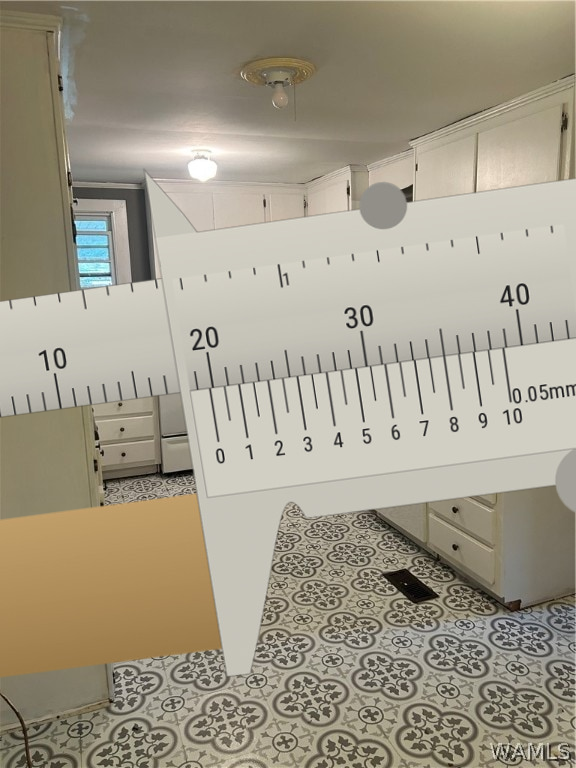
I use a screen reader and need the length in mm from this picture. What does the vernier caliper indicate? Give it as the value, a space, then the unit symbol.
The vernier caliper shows 19.8 mm
